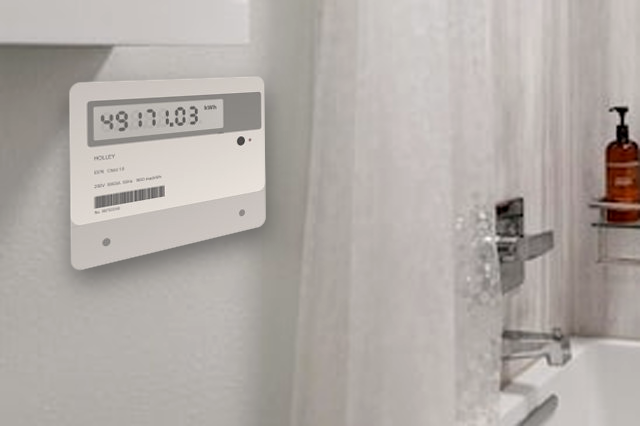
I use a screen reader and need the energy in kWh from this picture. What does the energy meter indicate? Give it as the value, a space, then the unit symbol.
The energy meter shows 49171.03 kWh
